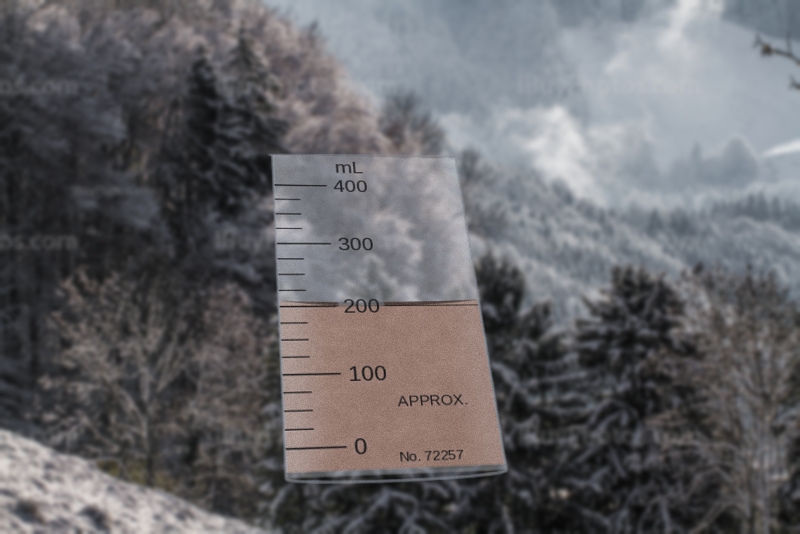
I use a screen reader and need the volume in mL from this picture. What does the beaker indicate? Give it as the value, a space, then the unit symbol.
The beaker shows 200 mL
